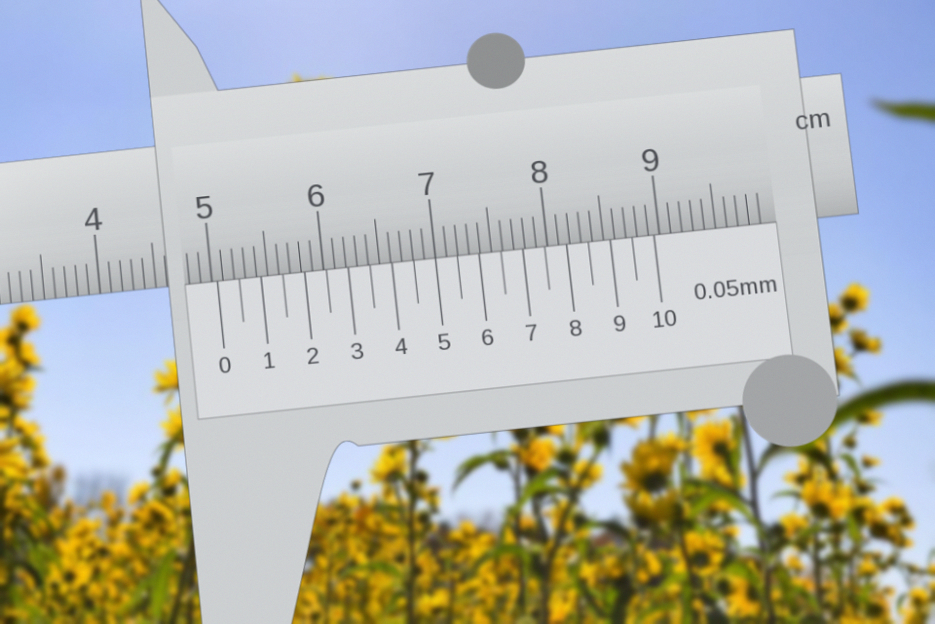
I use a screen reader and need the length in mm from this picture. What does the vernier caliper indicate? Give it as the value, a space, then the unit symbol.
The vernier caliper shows 50.5 mm
